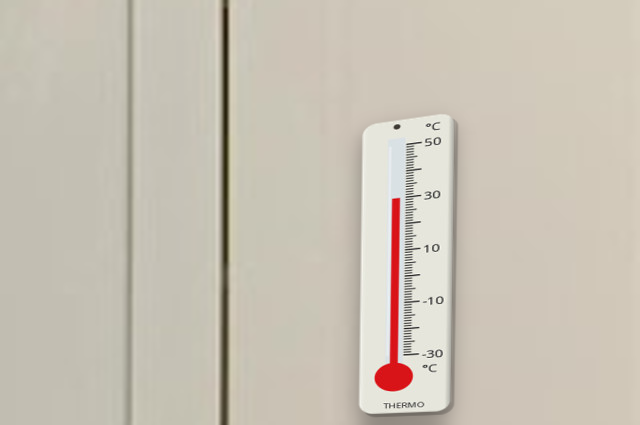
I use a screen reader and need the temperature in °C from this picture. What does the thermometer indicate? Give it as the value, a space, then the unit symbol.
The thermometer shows 30 °C
